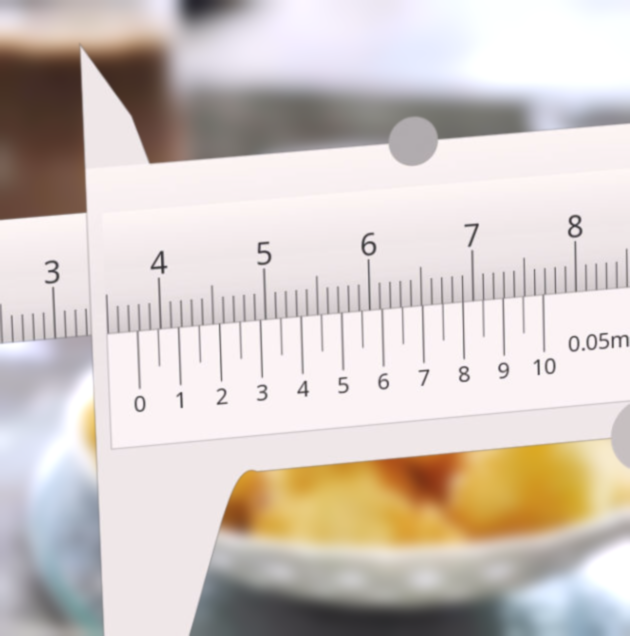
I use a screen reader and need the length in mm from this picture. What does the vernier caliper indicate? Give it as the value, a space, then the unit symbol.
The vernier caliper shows 37.8 mm
